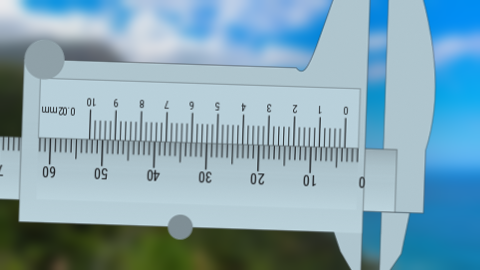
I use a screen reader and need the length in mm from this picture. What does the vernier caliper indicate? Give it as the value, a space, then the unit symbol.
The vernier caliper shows 3.5 mm
